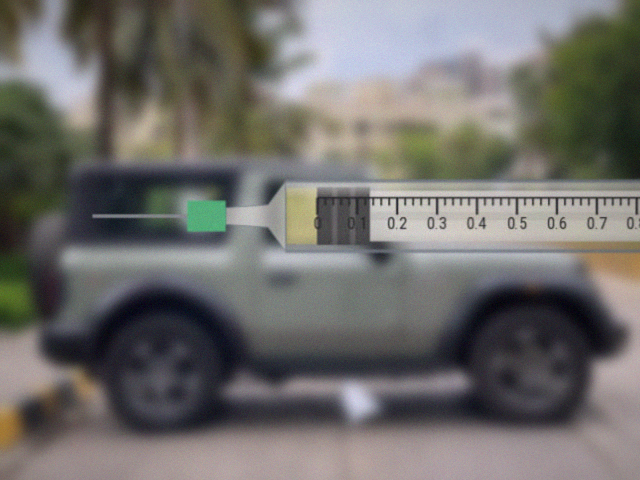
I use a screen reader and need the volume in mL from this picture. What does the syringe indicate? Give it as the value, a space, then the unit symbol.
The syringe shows 0 mL
